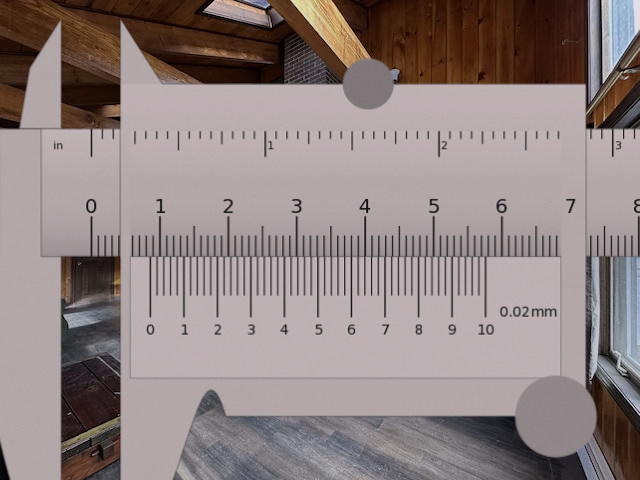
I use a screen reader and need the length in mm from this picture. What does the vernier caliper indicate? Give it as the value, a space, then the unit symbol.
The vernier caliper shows 8.6 mm
